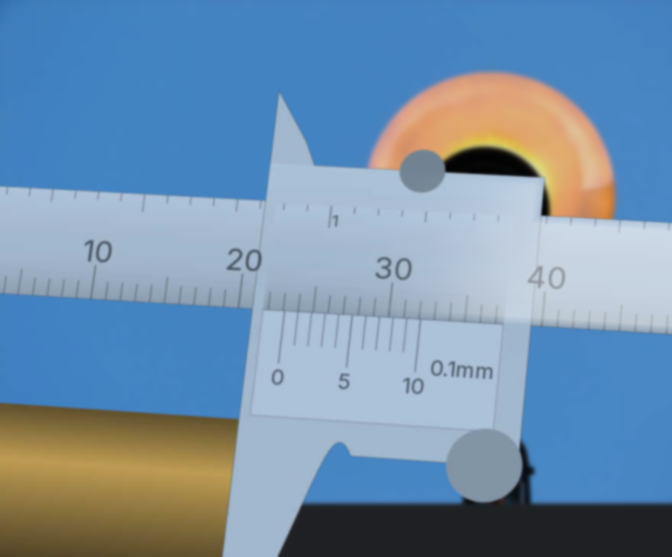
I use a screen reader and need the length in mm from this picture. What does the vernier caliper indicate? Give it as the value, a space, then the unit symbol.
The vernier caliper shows 23.1 mm
